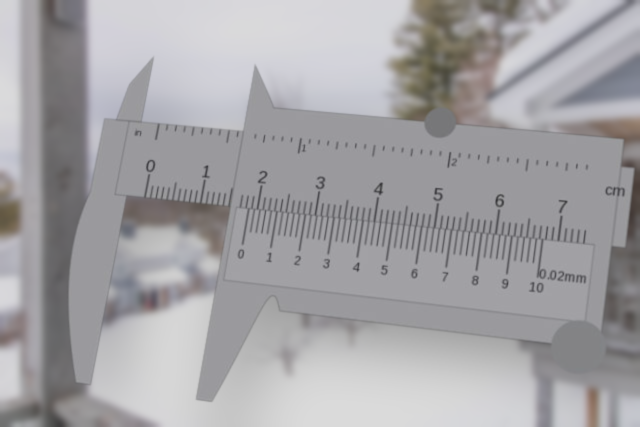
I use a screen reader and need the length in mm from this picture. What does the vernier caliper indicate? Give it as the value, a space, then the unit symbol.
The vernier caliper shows 18.5 mm
